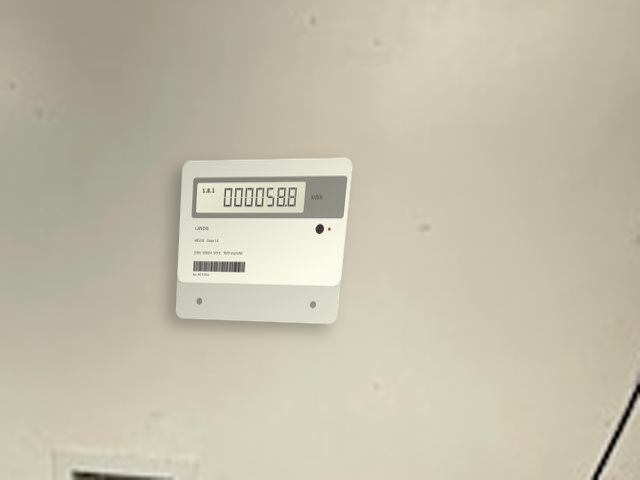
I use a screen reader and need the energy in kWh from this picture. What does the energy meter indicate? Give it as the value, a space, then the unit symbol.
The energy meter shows 58.8 kWh
